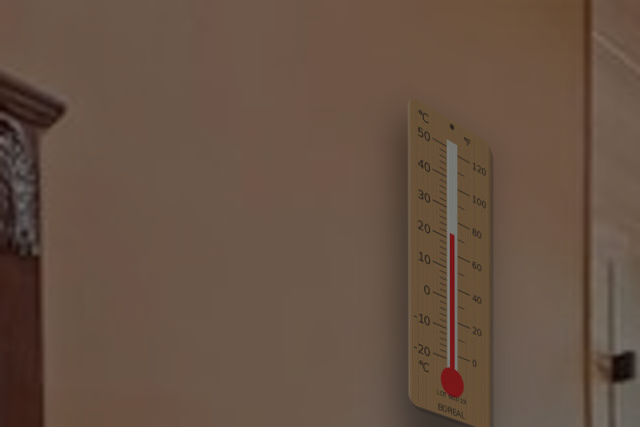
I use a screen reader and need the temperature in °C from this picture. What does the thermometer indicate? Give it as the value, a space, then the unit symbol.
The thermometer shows 22 °C
